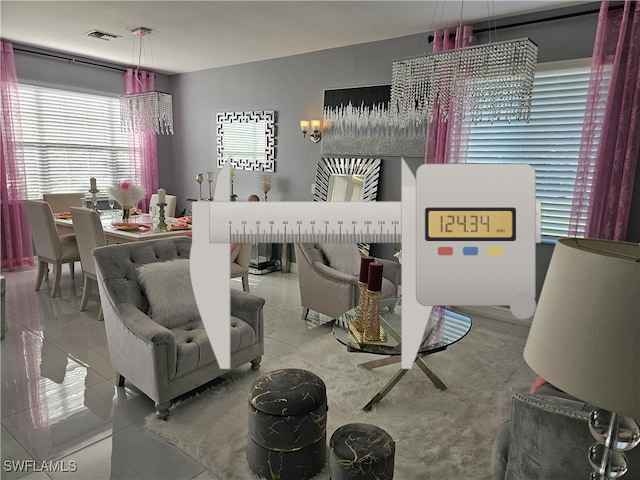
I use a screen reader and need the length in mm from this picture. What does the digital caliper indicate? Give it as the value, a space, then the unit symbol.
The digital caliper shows 124.34 mm
